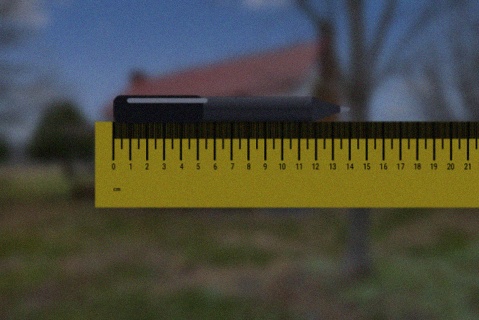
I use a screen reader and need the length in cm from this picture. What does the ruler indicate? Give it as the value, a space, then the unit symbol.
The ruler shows 14 cm
